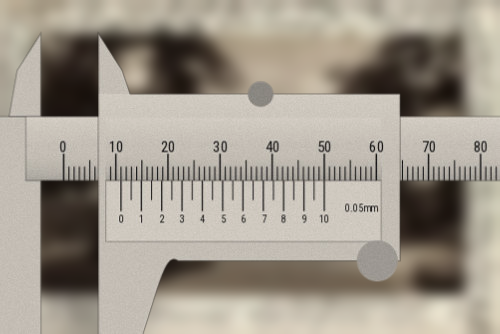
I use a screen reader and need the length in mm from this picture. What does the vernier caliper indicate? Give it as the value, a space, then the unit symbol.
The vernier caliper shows 11.0 mm
